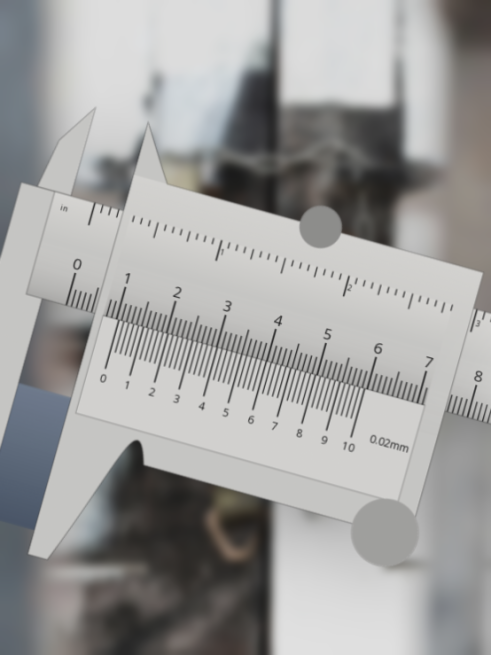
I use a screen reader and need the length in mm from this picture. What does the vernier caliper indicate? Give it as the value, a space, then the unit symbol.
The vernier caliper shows 10.5 mm
